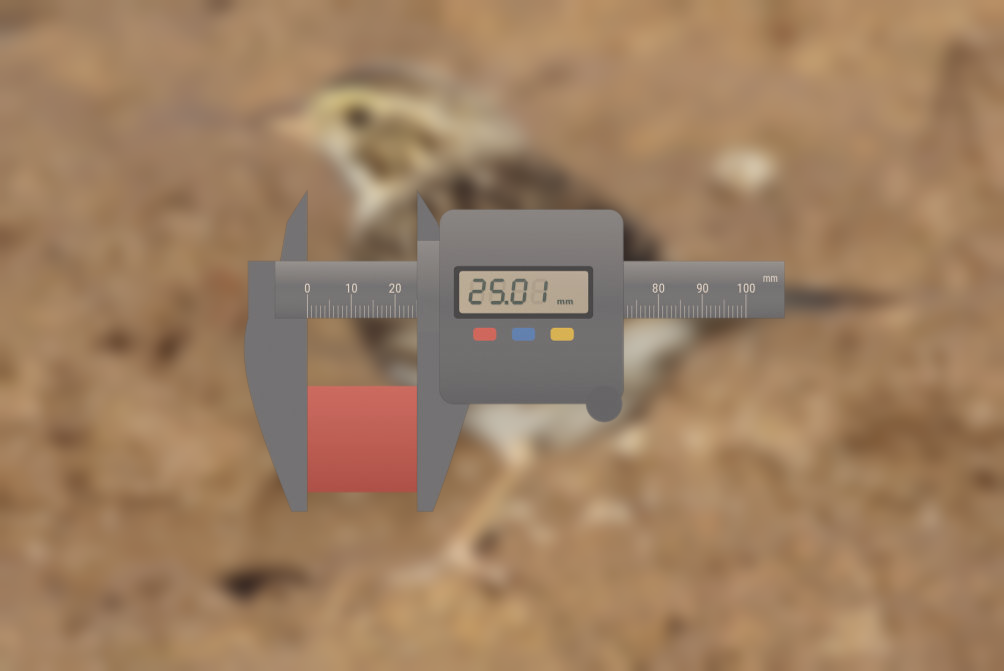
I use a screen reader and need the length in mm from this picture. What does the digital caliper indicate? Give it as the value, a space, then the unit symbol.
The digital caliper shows 25.01 mm
